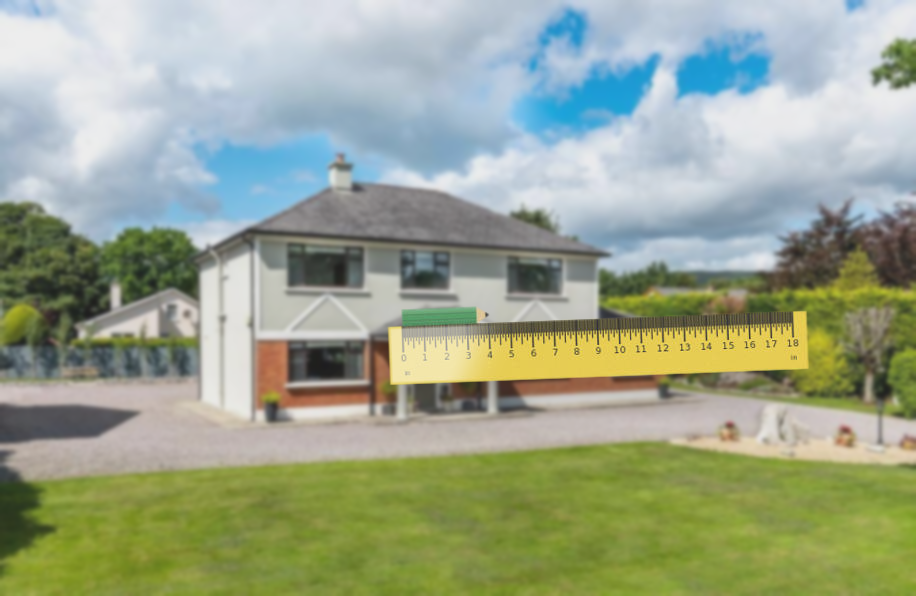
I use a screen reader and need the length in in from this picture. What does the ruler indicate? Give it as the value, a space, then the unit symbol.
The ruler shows 4 in
